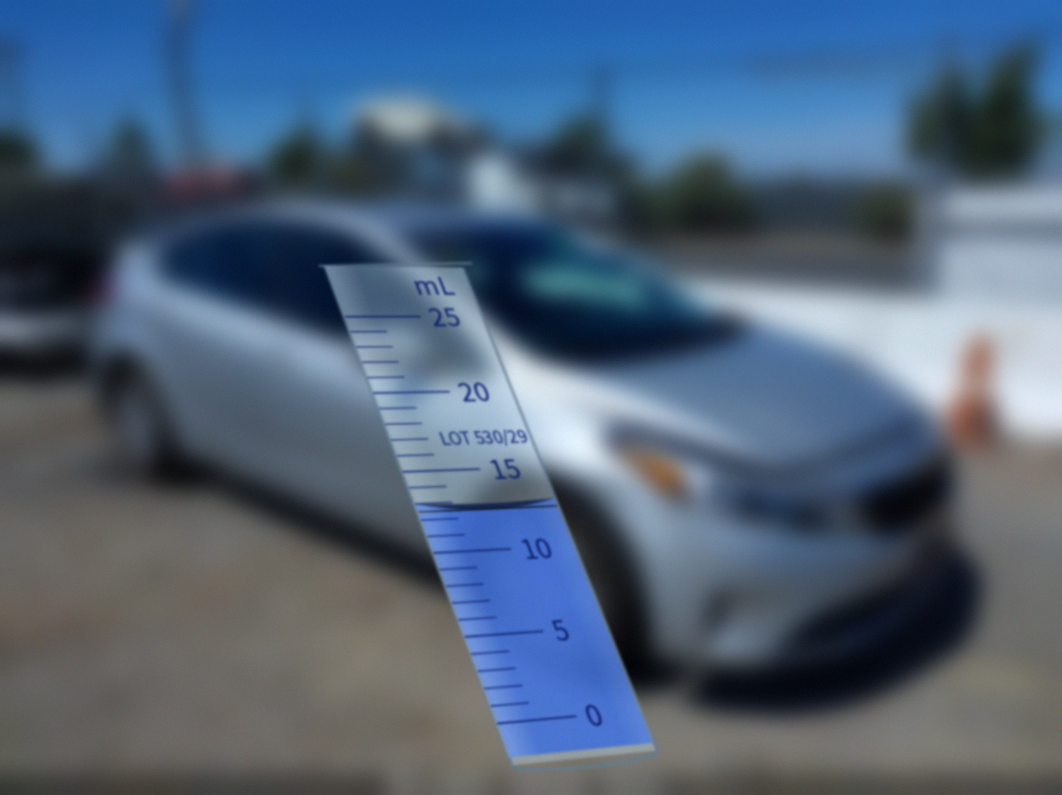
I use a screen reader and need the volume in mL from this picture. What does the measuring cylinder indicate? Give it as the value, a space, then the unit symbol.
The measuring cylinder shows 12.5 mL
